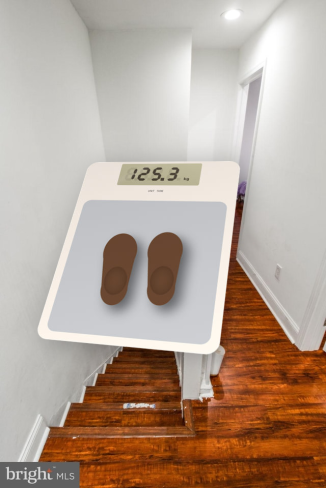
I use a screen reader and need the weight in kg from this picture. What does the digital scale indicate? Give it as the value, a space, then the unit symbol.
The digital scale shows 125.3 kg
